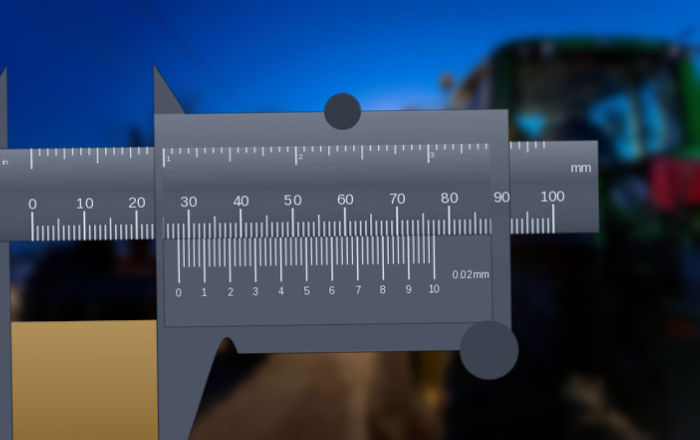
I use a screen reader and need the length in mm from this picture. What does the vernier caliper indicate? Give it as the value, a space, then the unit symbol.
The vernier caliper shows 28.0 mm
